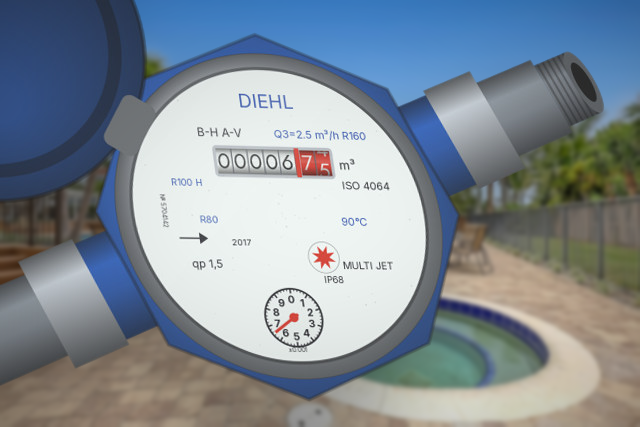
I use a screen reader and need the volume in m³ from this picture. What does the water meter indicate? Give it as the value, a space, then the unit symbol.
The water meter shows 6.746 m³
